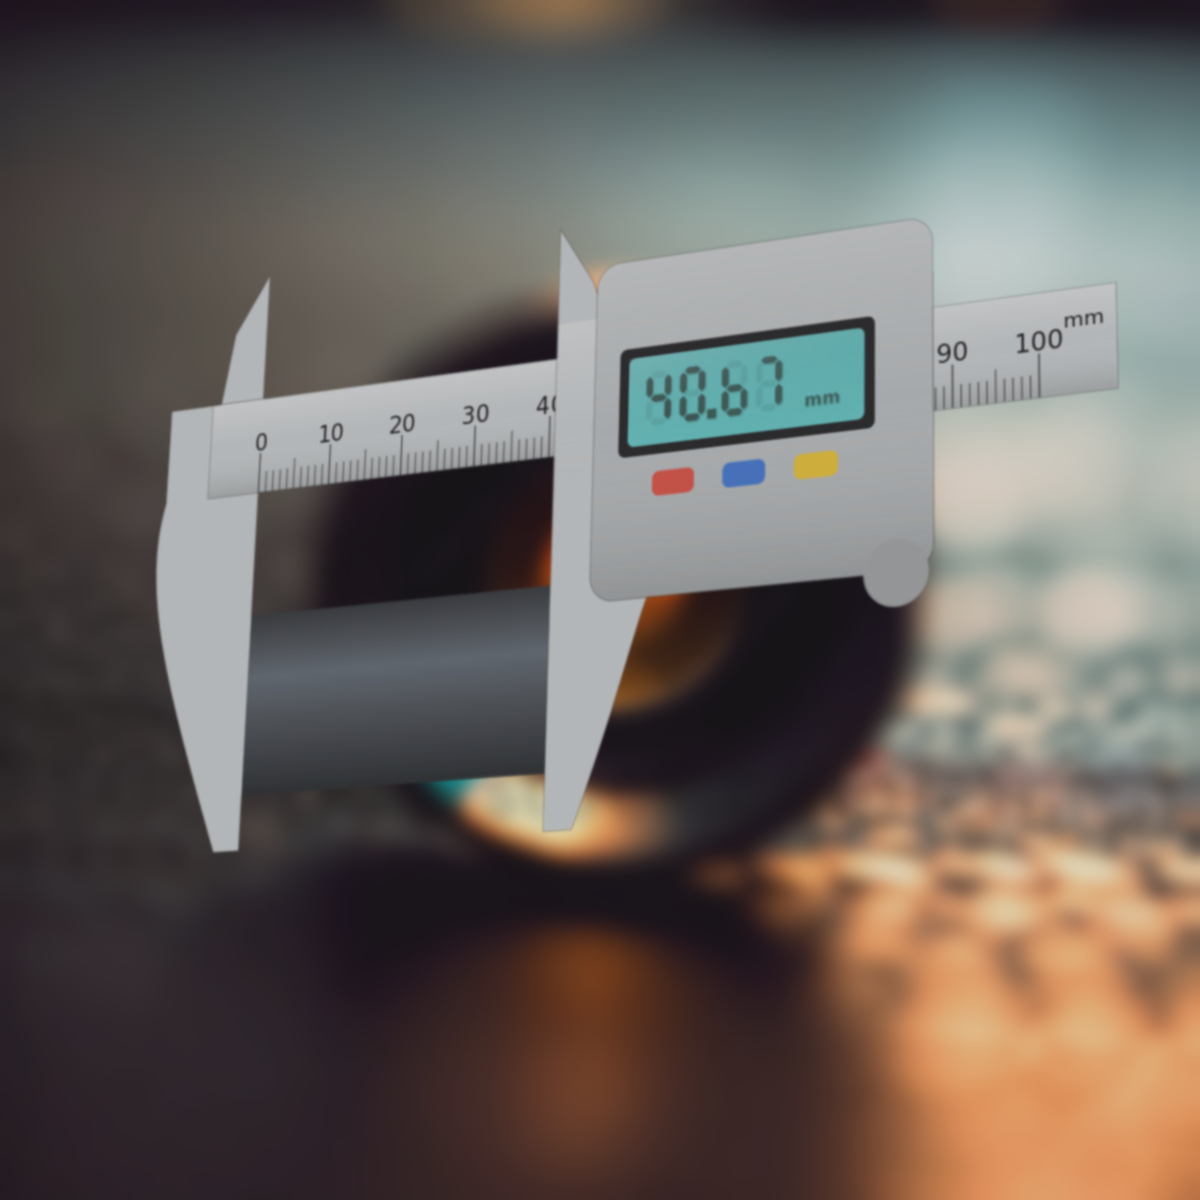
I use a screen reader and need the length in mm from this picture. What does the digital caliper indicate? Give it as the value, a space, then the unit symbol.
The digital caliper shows 40.67 mm
